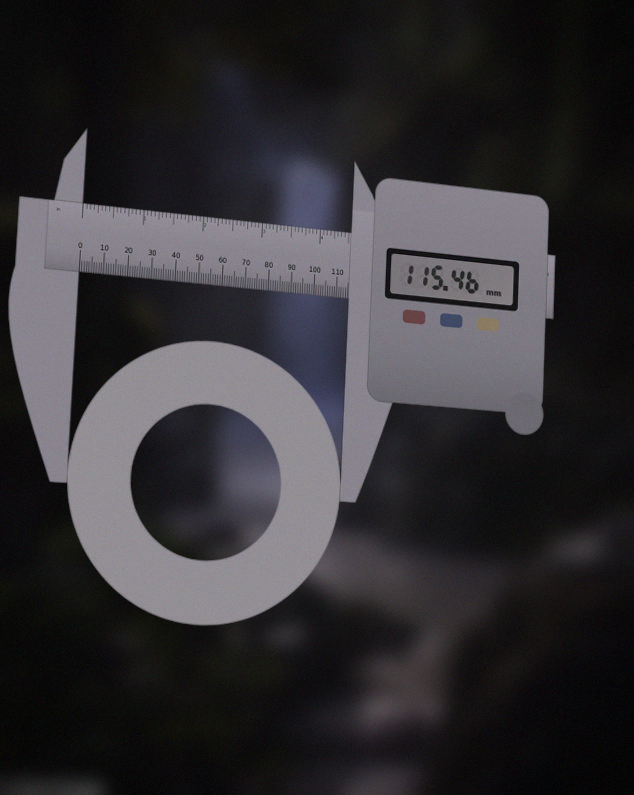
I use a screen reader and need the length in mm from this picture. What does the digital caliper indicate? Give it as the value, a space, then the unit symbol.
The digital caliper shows 115.46 mm
